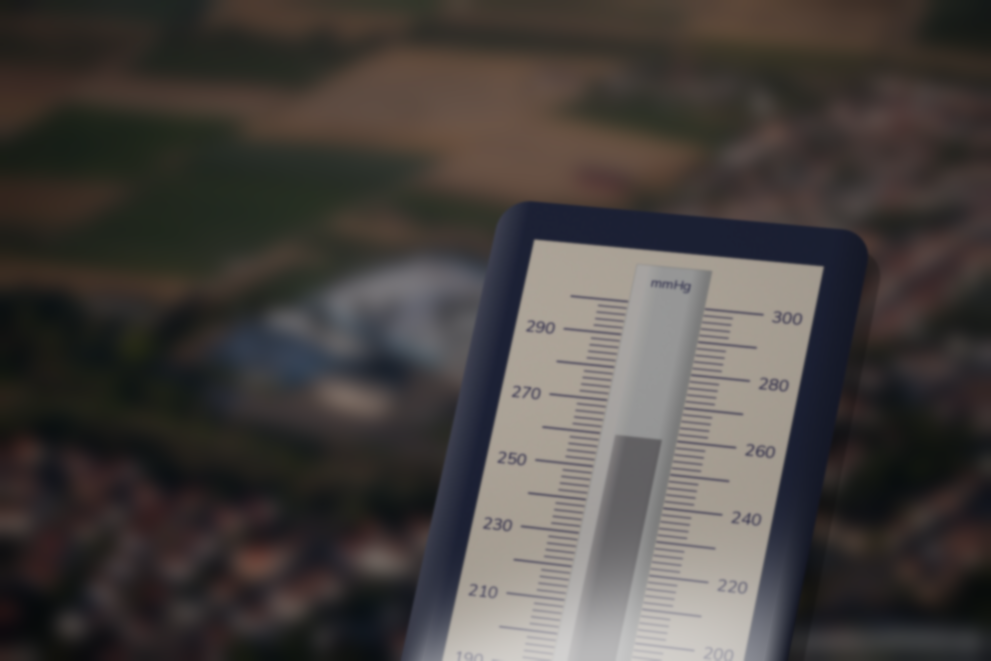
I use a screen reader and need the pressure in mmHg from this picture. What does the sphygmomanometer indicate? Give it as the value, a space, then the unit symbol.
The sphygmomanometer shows 260 mmHg
